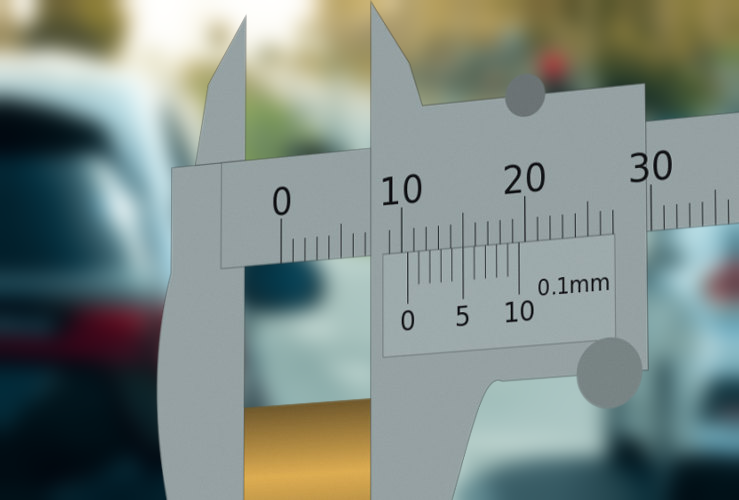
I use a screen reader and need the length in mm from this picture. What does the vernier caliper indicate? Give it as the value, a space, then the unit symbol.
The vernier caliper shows 10.5 mm
